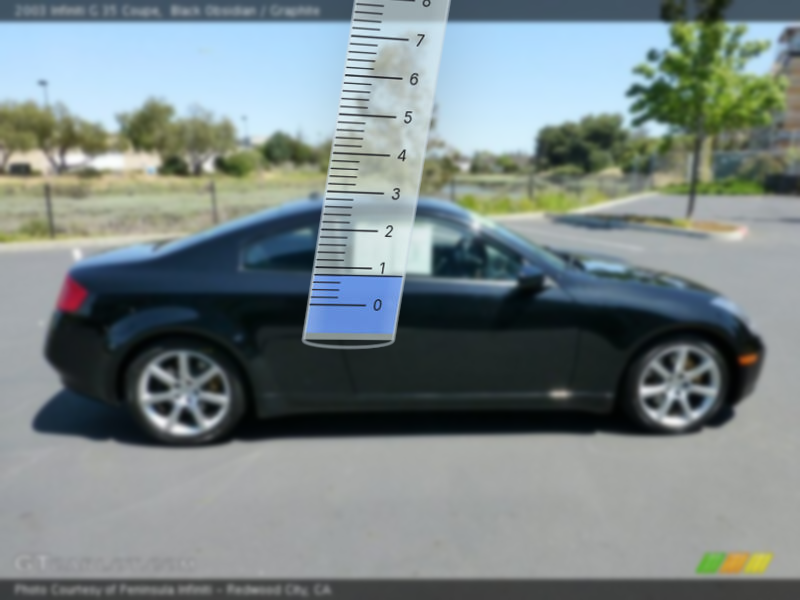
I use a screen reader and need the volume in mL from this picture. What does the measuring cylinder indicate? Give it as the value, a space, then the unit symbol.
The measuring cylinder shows 0.8 mL
